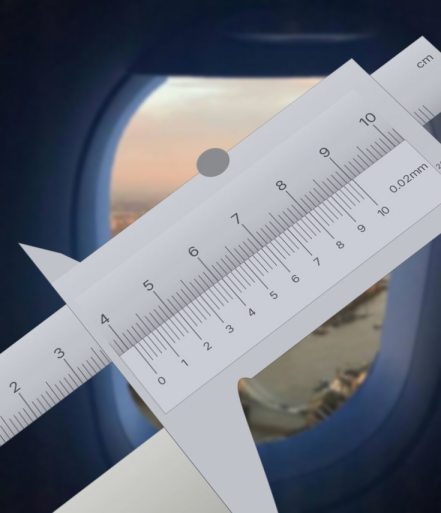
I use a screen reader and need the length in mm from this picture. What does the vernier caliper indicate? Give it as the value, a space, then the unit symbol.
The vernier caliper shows 41.2 mm
